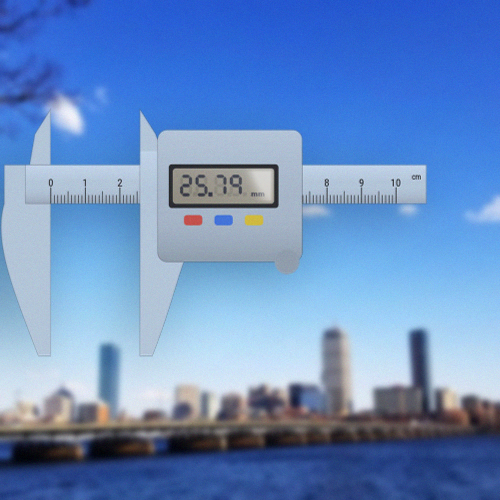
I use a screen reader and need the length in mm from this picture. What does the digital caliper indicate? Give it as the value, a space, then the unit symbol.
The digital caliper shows 25.79 mm
